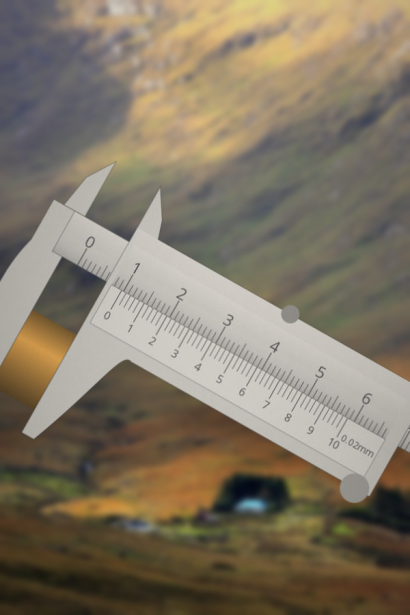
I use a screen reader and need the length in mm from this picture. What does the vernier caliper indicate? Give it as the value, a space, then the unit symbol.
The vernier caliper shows 9.6 mm
